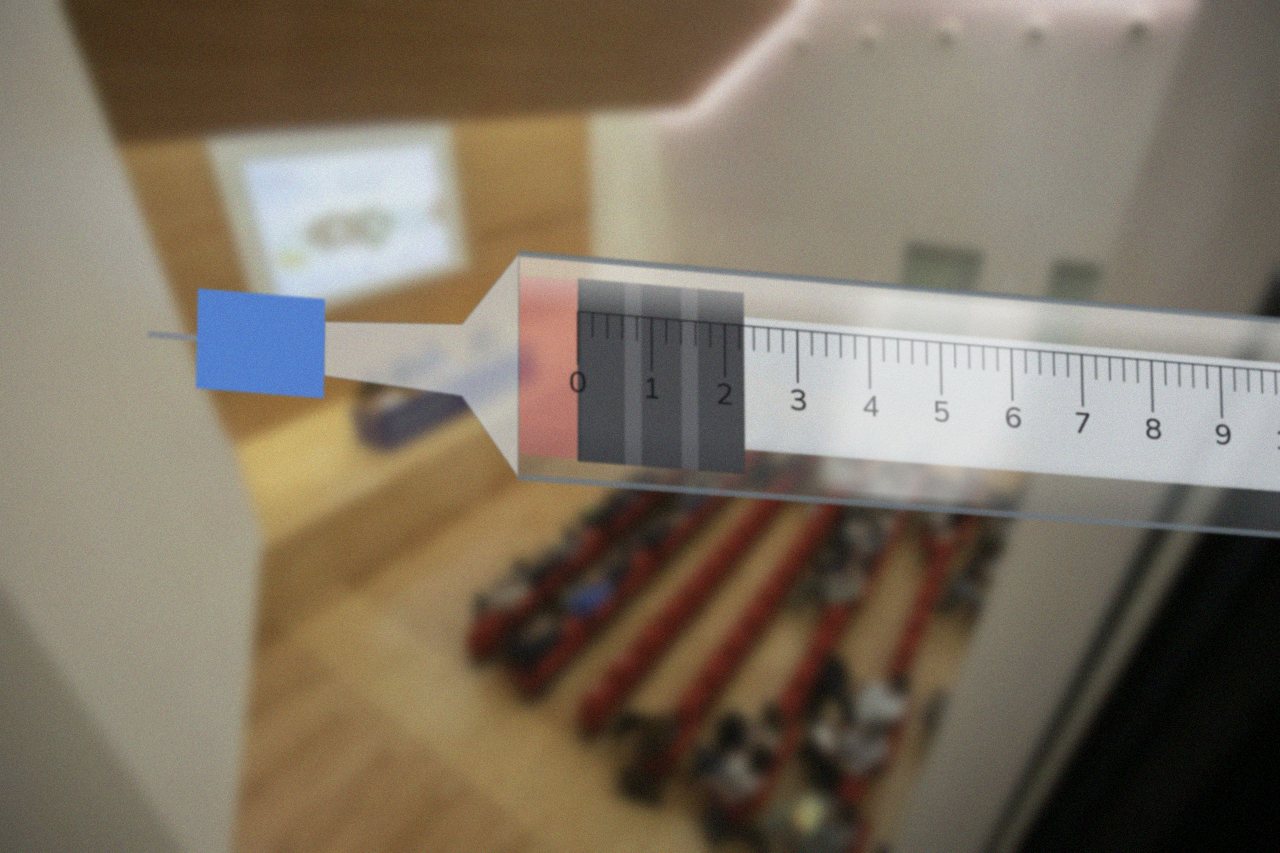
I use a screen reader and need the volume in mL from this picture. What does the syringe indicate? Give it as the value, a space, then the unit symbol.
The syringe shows 0 mL
